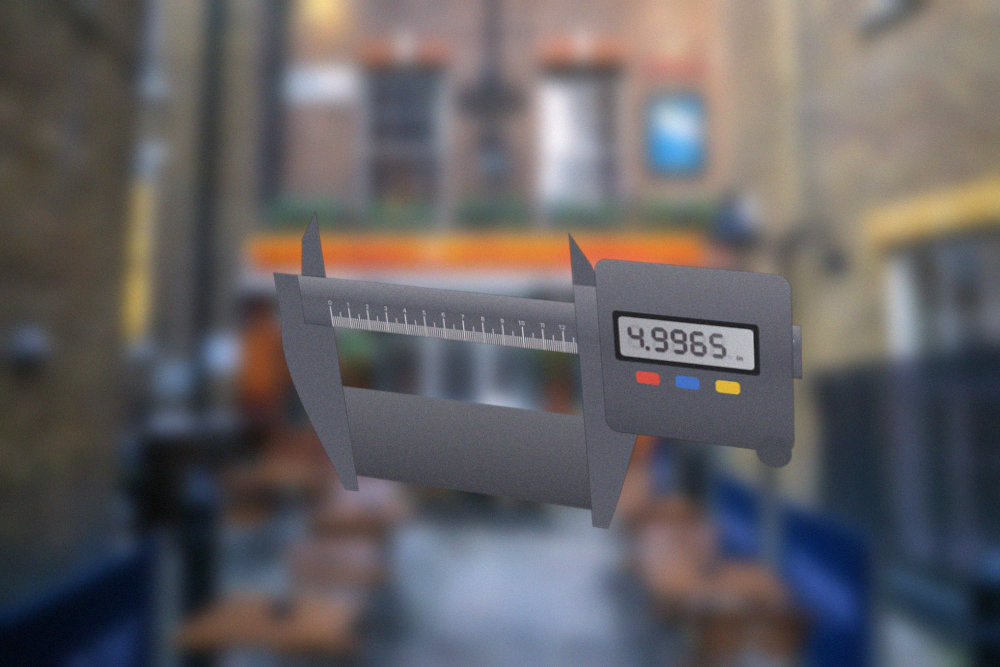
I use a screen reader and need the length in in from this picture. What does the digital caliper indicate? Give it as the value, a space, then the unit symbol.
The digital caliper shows 4.9965 in
